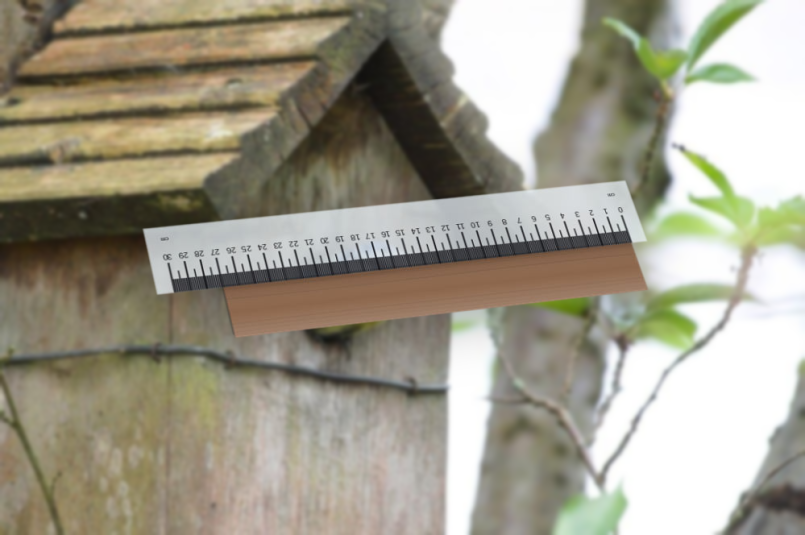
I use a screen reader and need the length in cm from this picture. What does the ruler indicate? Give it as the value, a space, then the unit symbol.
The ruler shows 27 cm
